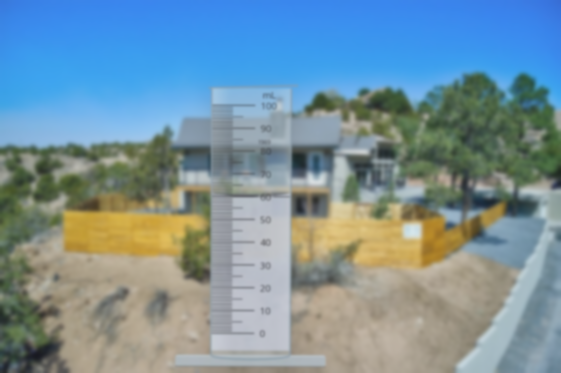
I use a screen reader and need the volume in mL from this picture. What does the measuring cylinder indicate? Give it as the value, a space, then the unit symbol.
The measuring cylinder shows 60 mL
